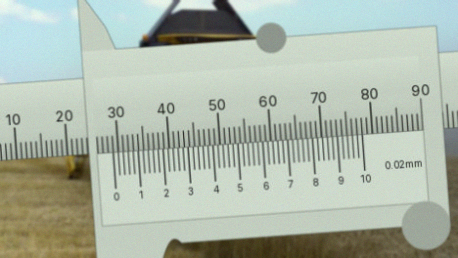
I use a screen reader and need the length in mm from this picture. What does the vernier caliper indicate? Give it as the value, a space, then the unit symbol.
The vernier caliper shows 29.0 mm
